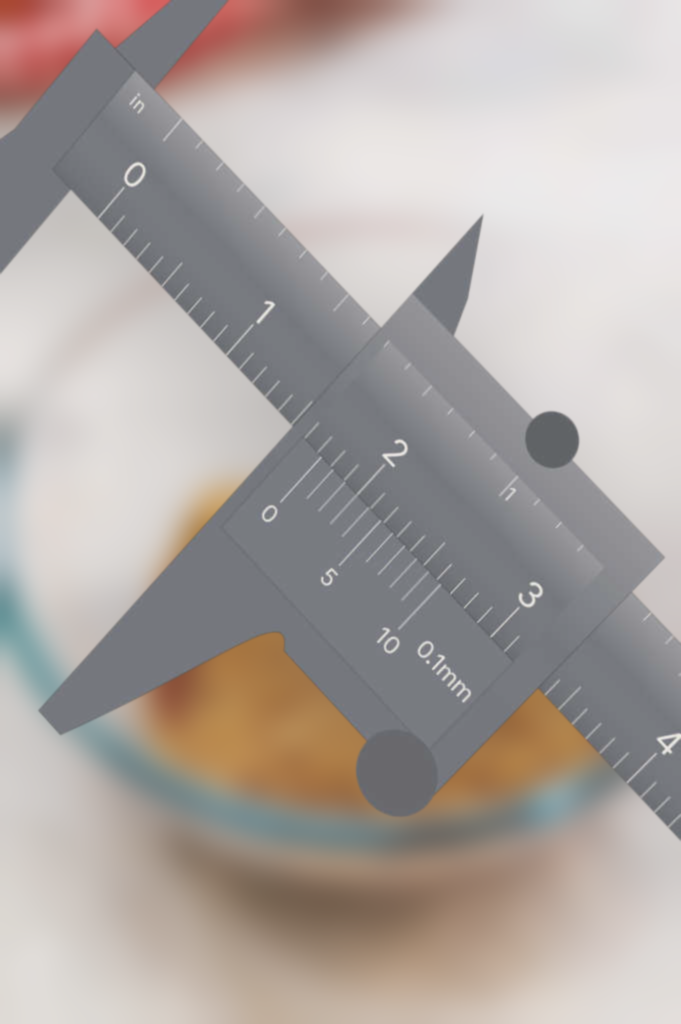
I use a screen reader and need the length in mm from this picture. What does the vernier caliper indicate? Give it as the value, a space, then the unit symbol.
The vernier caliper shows 17.3 mm
